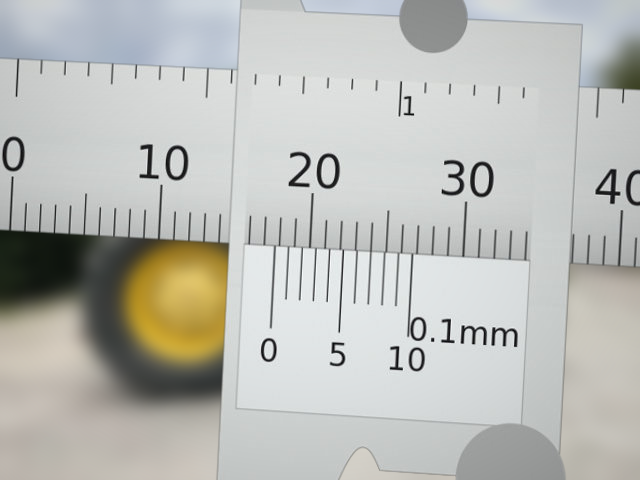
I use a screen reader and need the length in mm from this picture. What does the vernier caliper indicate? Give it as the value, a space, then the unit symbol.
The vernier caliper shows 17.7 mm
